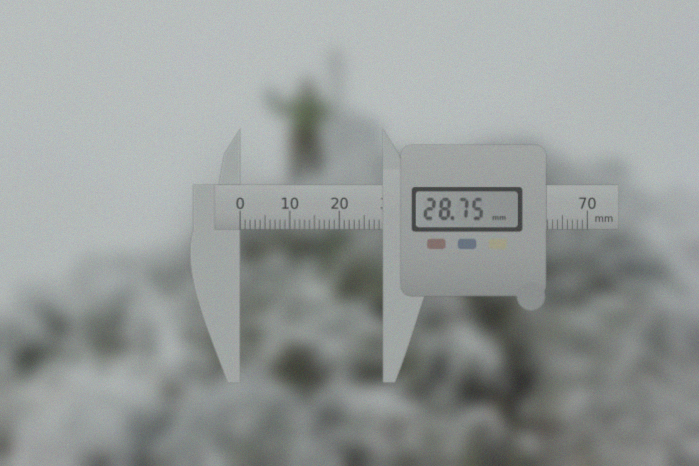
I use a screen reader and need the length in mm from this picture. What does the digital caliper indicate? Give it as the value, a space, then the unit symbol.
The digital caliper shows 28.75 mm
